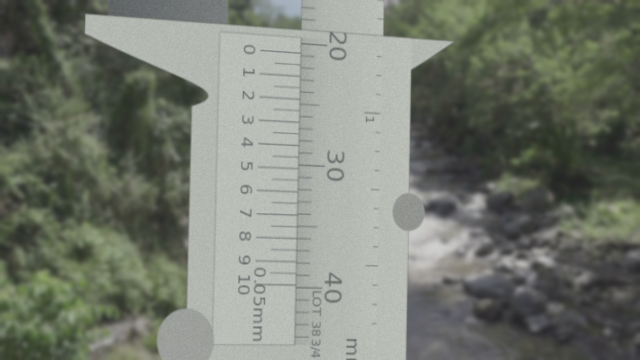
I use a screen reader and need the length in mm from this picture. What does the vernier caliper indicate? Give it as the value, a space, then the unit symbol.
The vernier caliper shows 20.8 mm
